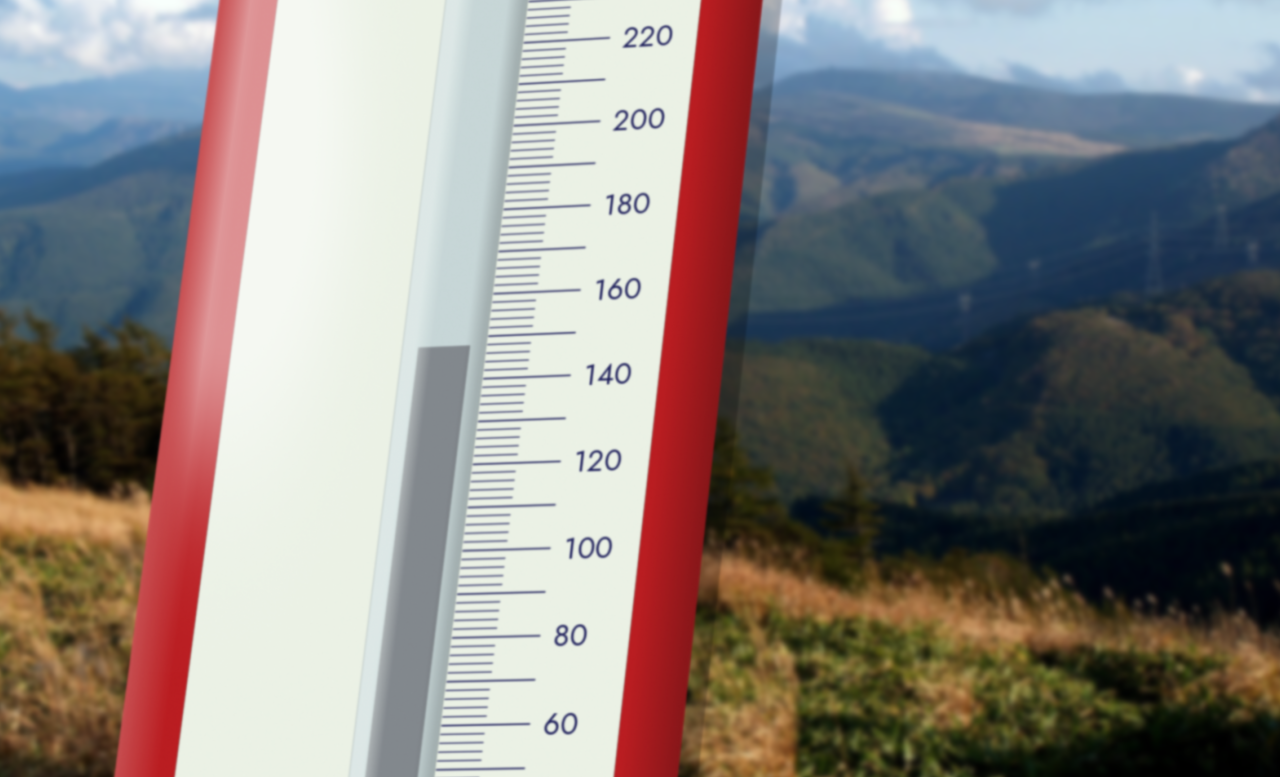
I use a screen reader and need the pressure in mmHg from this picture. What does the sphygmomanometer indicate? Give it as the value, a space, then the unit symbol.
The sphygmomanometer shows 148 mmHg
